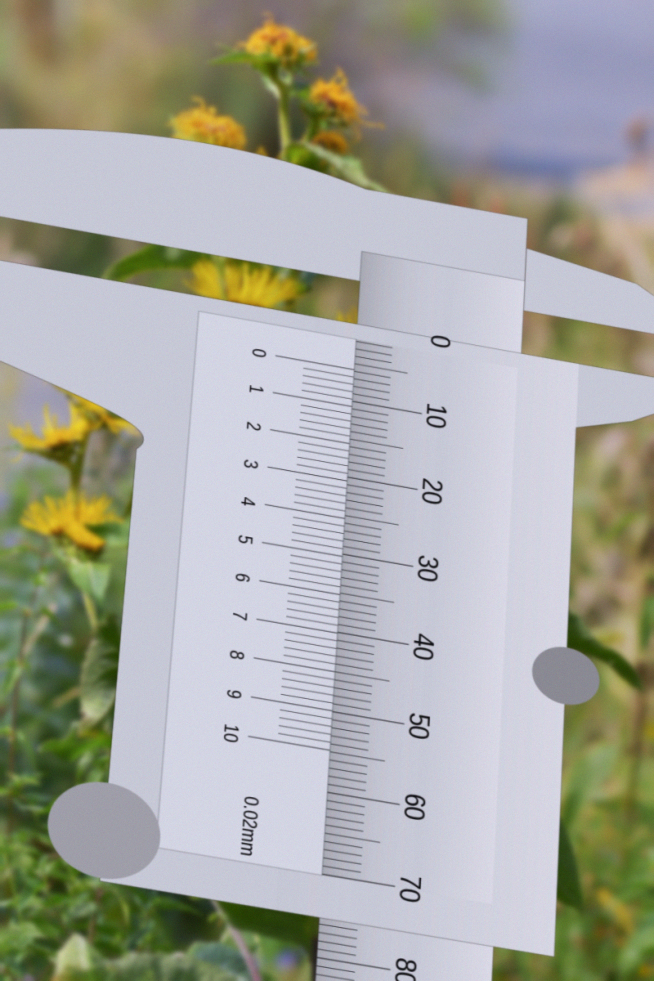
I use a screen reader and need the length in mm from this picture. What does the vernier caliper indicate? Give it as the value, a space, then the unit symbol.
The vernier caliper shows 5.8 mm
